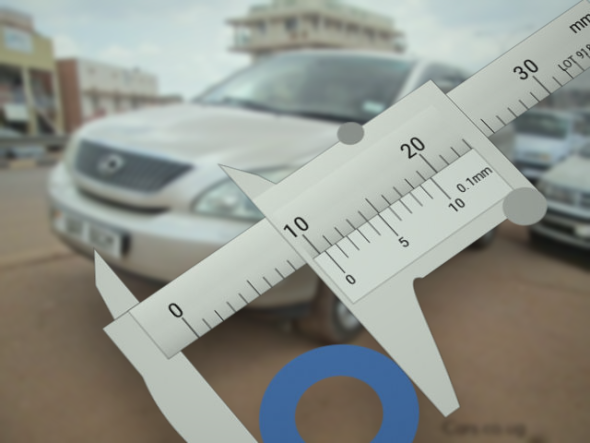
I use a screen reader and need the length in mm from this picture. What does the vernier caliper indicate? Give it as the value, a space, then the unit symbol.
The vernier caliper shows 10.4 mm
